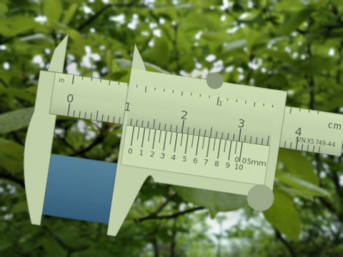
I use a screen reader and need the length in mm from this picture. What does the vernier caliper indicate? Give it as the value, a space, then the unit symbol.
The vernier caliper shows 11.6 mm
